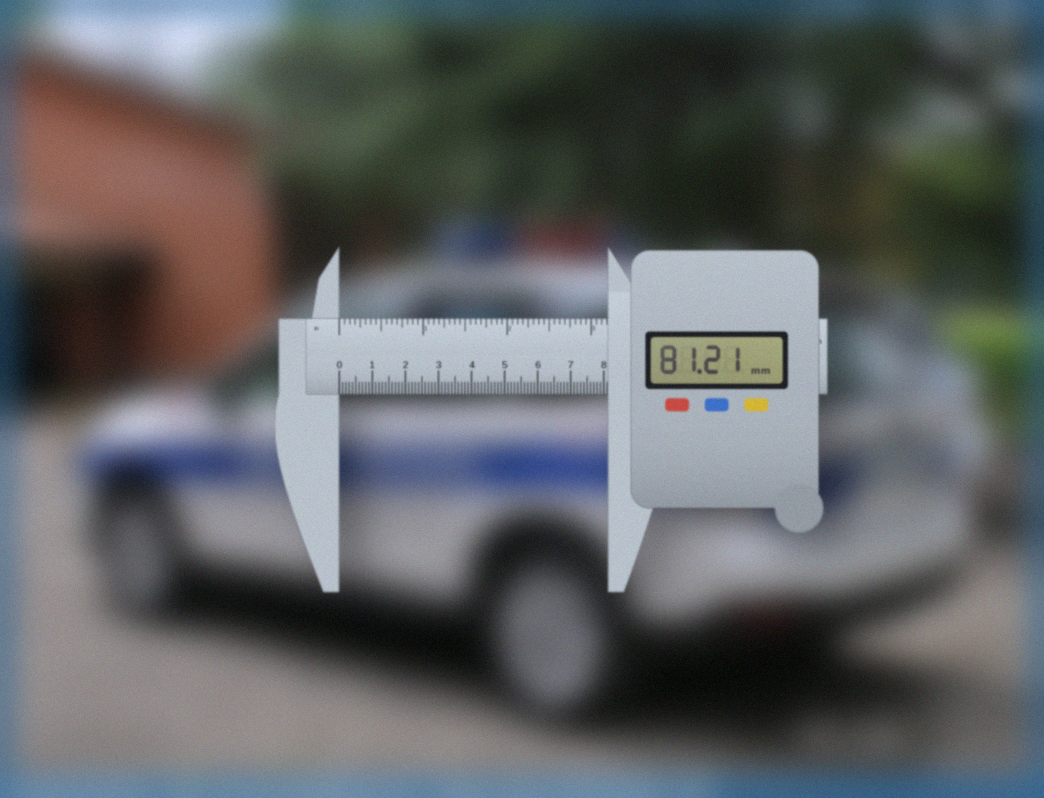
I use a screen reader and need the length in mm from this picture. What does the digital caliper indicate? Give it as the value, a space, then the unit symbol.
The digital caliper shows 81.21 mm
